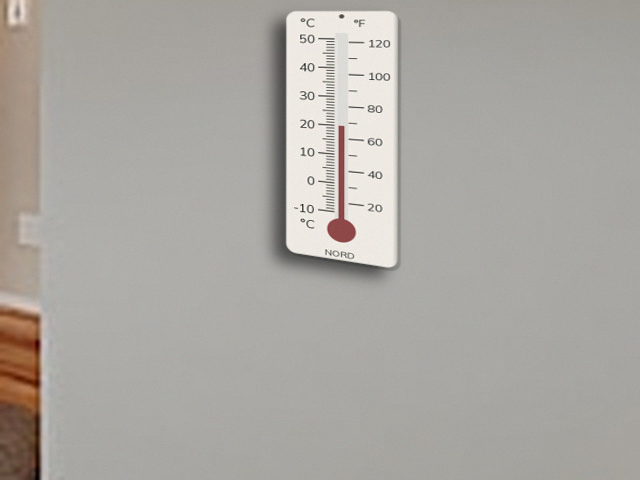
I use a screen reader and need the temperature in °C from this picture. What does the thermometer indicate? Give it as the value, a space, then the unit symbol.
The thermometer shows 20 °C
